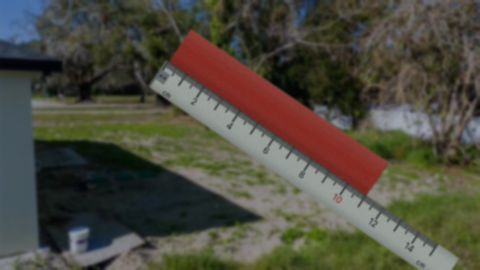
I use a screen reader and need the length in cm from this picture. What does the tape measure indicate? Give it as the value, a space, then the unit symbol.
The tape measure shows 11 cm
